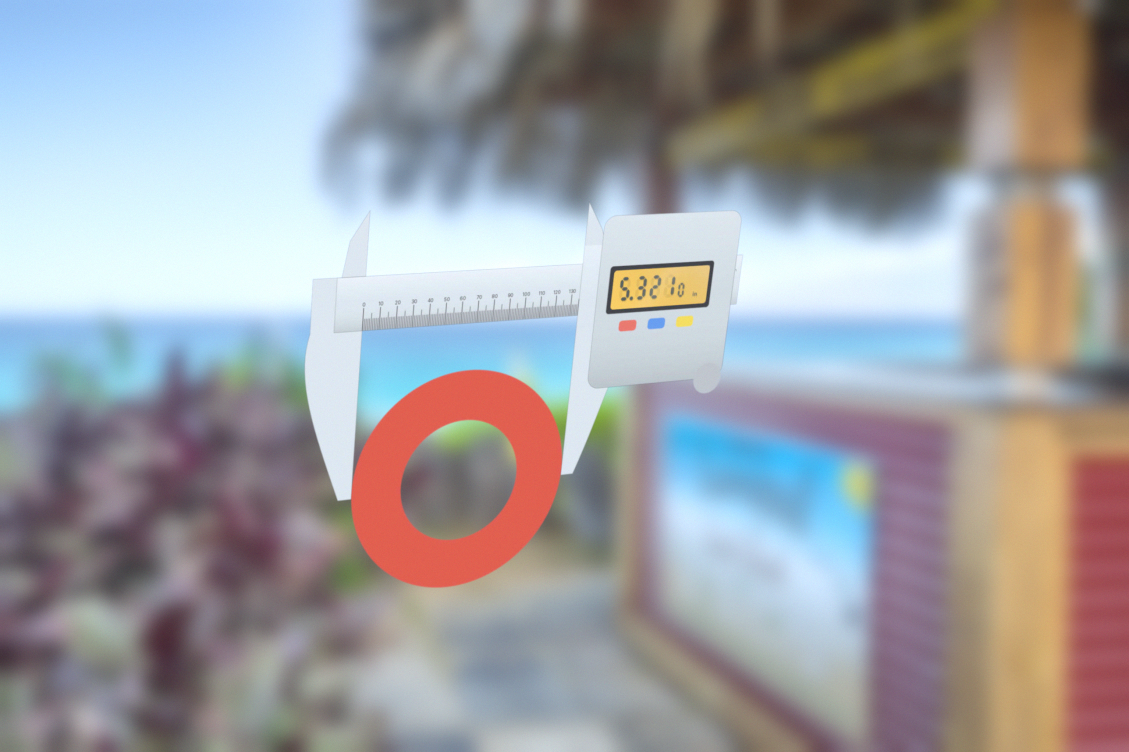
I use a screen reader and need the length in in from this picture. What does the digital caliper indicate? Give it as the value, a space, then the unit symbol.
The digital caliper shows 5.3210 in
